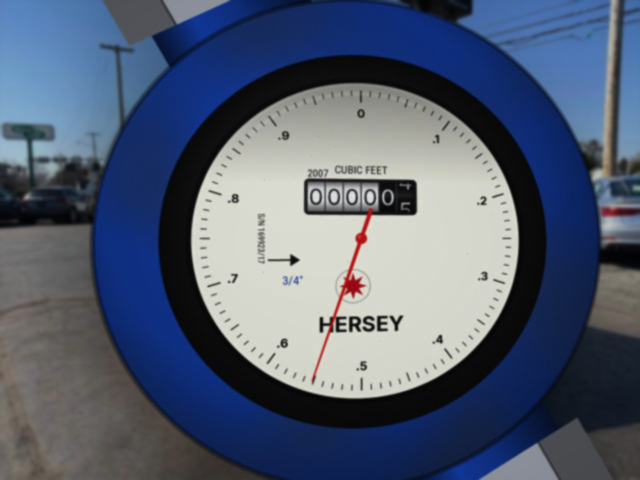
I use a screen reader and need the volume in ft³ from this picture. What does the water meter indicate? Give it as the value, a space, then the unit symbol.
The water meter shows 4.55 ft³
